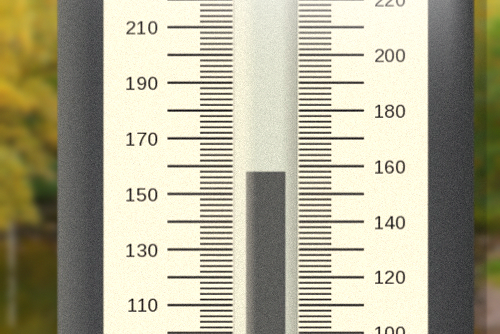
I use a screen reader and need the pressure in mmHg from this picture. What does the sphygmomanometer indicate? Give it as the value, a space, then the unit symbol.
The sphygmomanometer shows 158 mmHg
